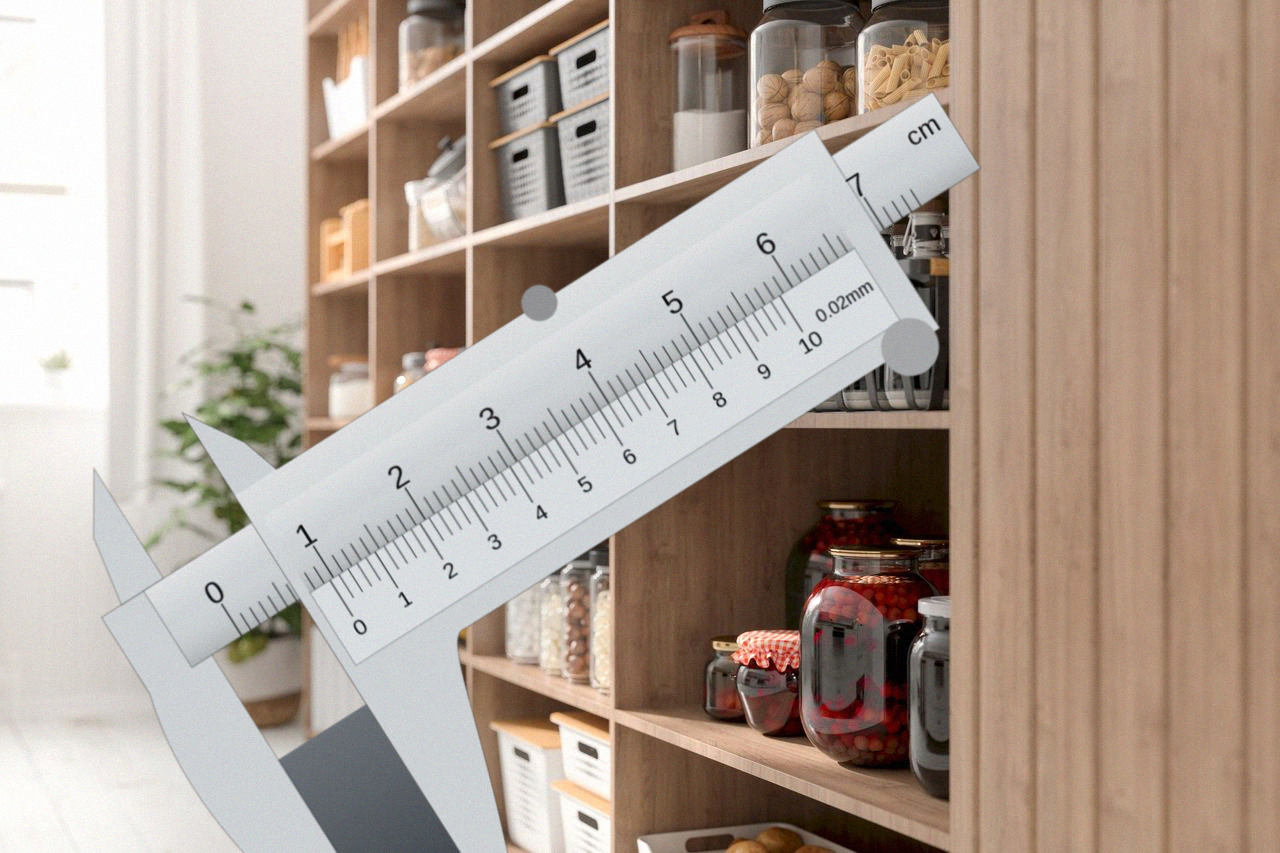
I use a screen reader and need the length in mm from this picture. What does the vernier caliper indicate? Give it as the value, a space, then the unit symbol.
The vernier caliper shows 9.6 mm
